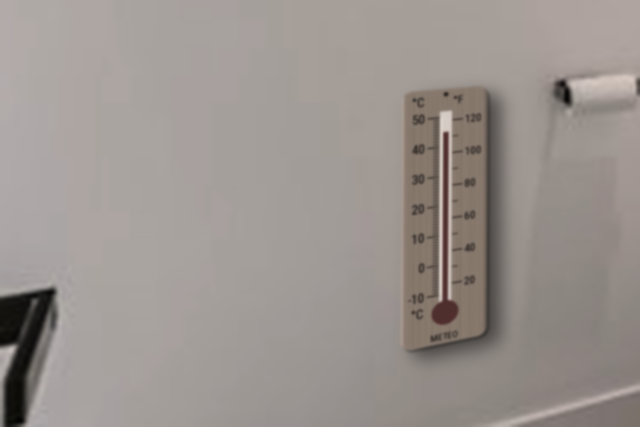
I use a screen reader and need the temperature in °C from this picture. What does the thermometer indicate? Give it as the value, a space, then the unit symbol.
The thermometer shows 45 °C
